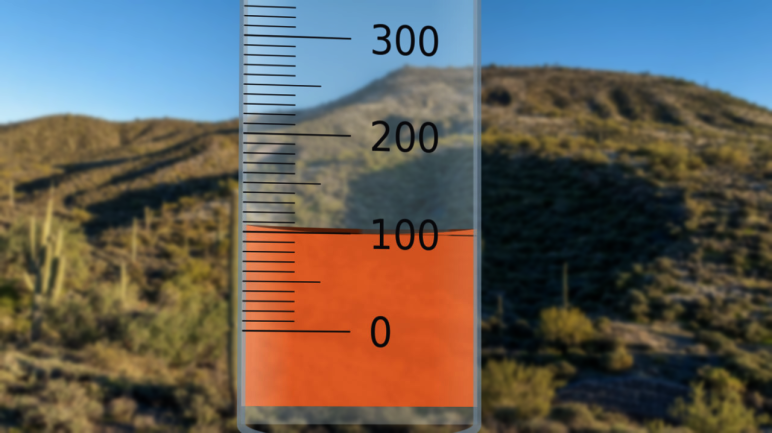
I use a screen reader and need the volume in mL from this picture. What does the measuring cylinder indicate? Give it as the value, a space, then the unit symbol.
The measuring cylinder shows 100 mL
